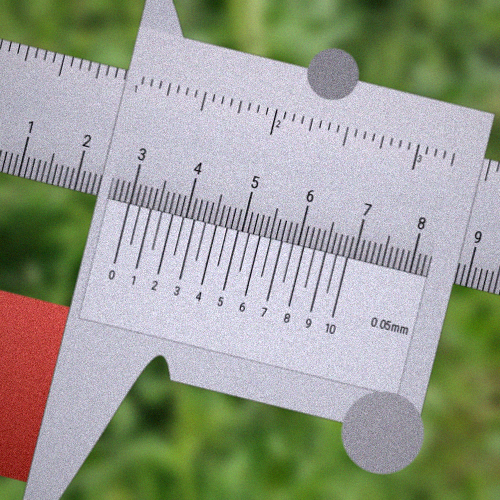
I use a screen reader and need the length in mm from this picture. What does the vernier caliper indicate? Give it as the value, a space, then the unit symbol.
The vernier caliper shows 29.8 mm
